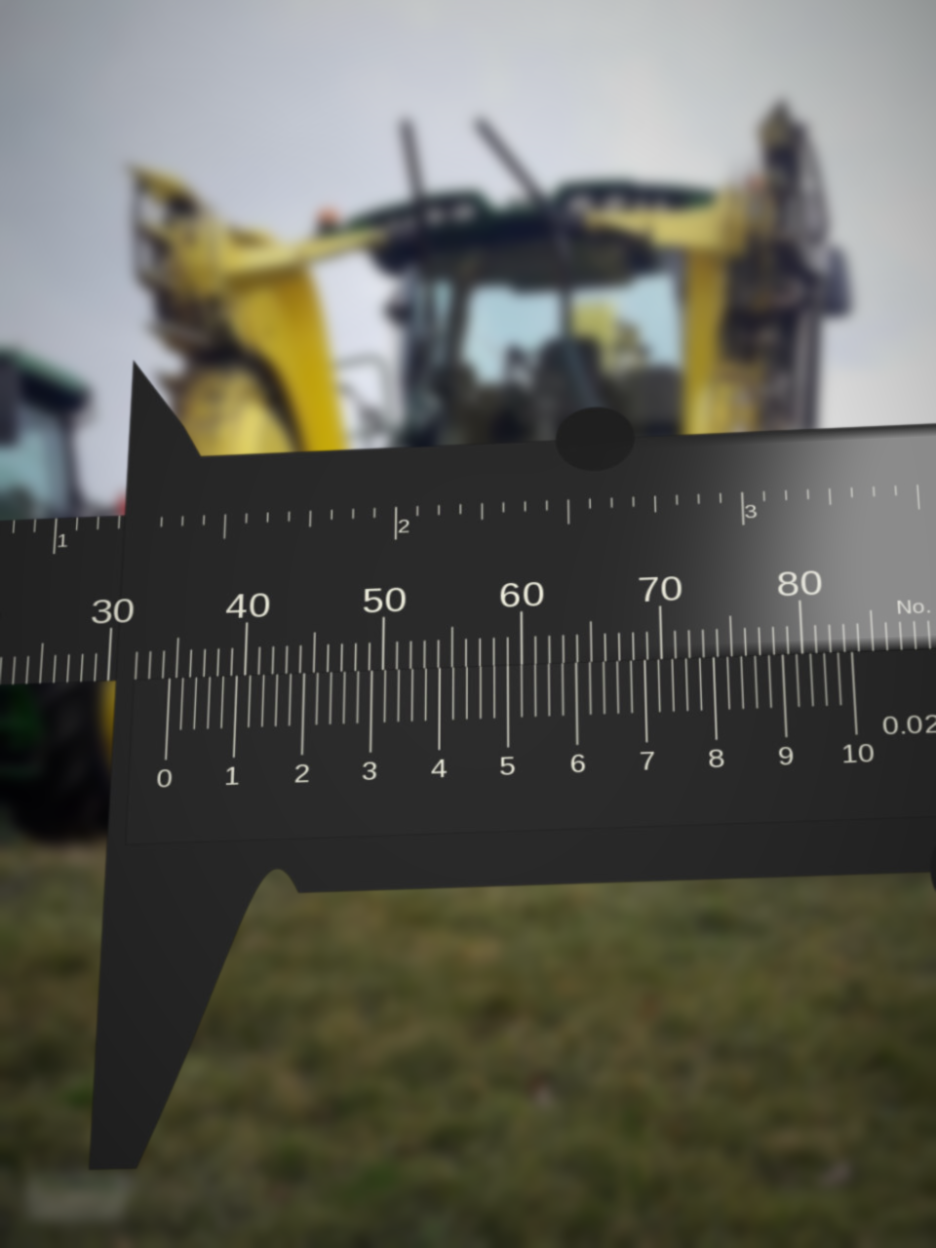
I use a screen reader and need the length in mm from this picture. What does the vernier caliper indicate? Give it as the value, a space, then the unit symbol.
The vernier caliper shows 34.5 mm
